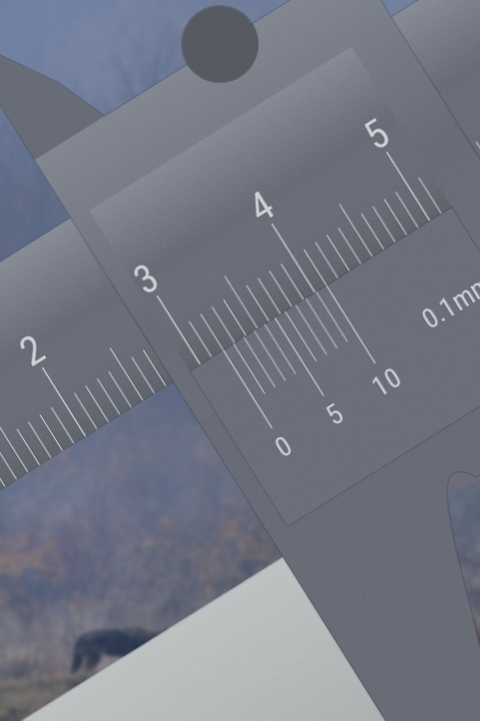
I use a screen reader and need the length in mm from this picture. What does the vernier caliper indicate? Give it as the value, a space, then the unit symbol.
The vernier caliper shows 32.0 mm
